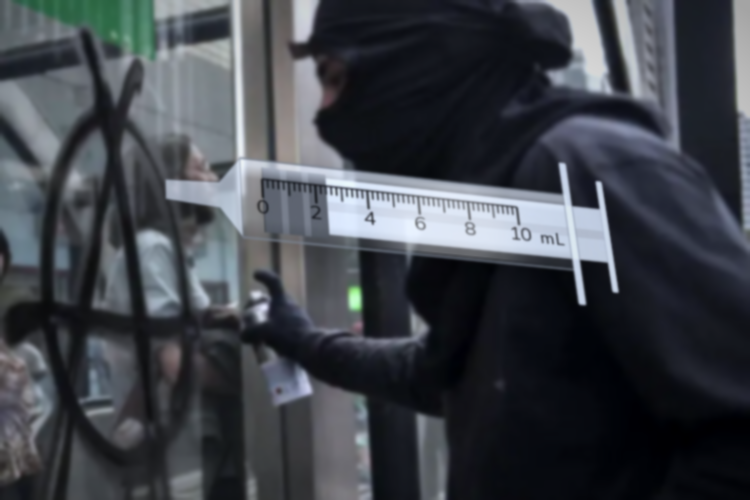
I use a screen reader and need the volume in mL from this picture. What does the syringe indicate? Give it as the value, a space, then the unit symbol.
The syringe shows 0 mL
